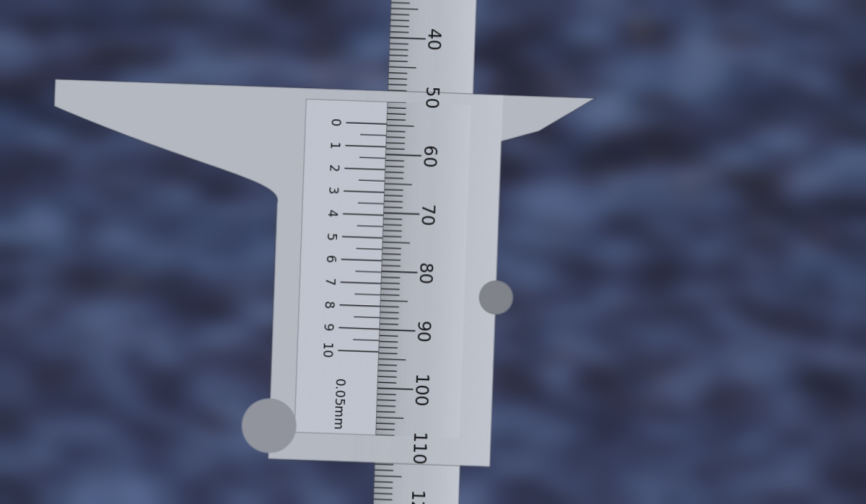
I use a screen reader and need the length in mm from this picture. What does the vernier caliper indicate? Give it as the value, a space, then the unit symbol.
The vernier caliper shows 54.8 mm
